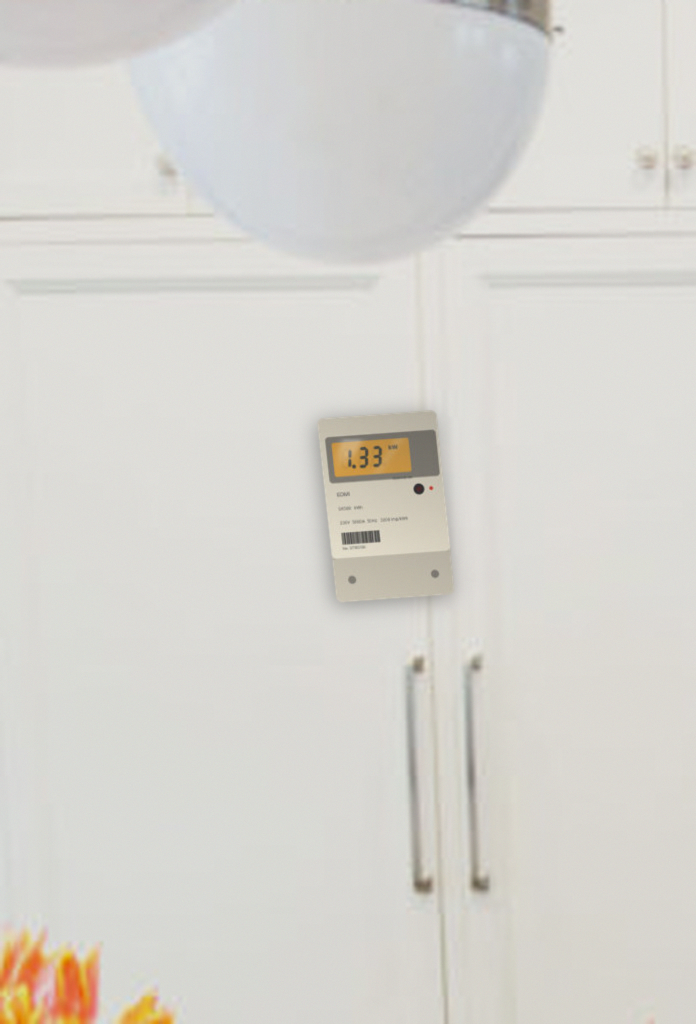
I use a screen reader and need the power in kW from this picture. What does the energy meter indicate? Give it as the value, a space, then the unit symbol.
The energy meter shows 1.33 kW
